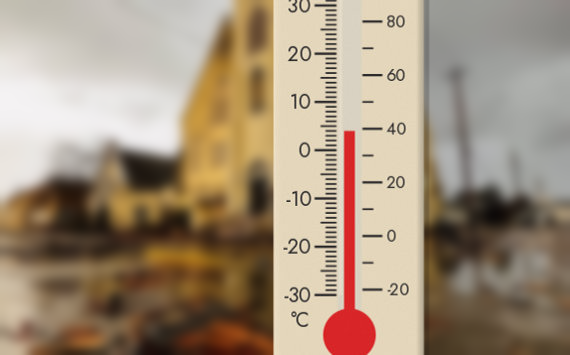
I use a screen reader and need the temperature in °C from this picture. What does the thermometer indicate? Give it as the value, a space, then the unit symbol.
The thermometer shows 4 °C
